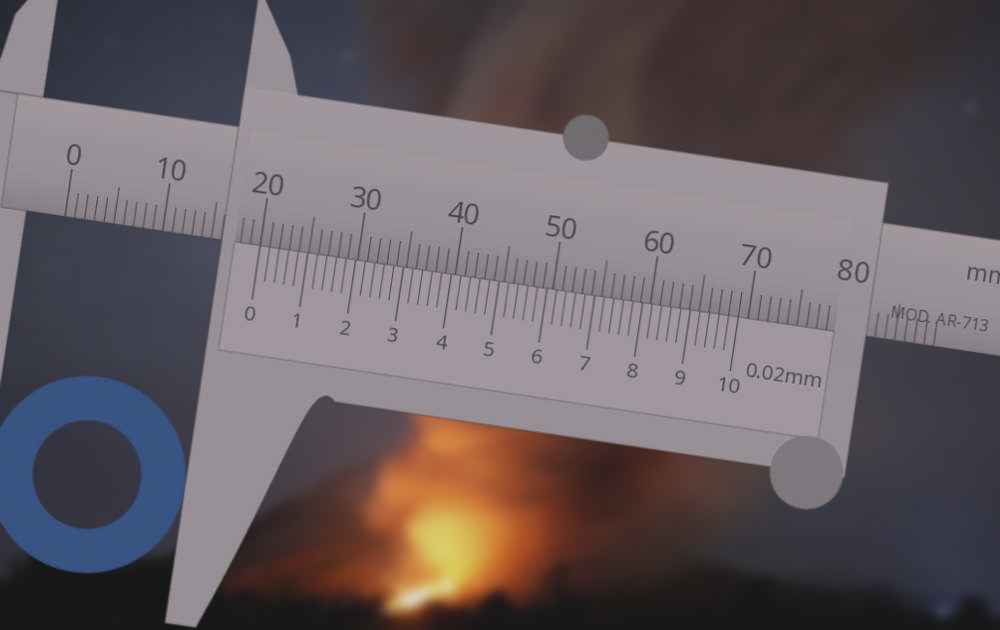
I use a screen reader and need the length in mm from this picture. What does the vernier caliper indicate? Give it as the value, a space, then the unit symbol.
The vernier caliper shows 20.0 mm
